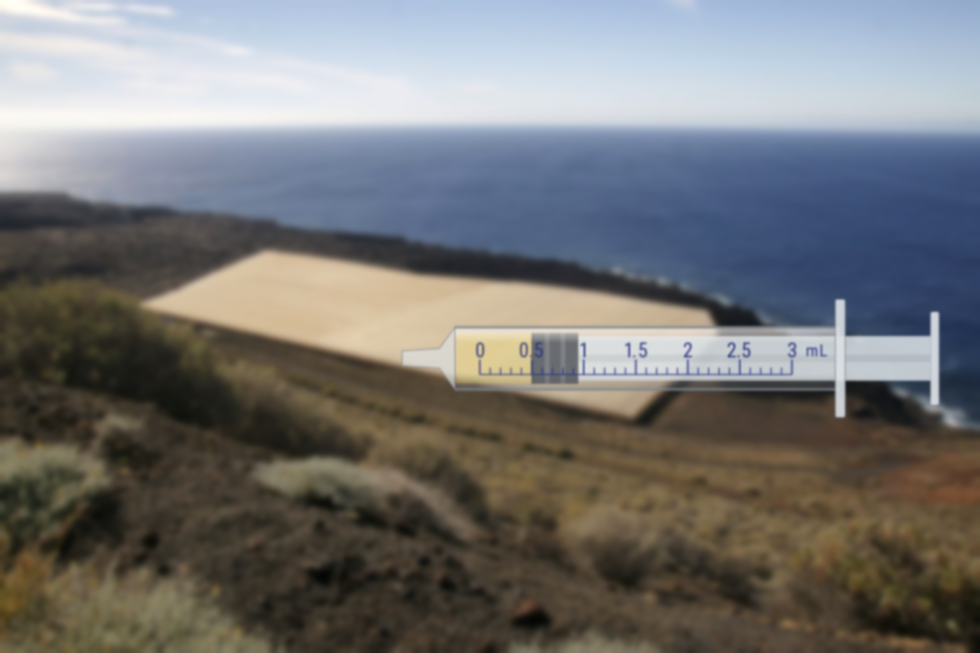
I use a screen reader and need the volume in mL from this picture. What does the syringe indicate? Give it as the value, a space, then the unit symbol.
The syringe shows 0.5 mL
